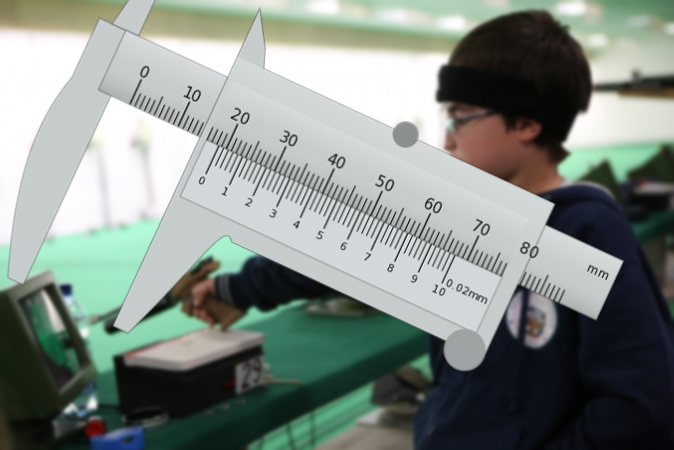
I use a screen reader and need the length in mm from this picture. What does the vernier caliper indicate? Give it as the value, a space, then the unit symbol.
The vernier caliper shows 18.5 mm
